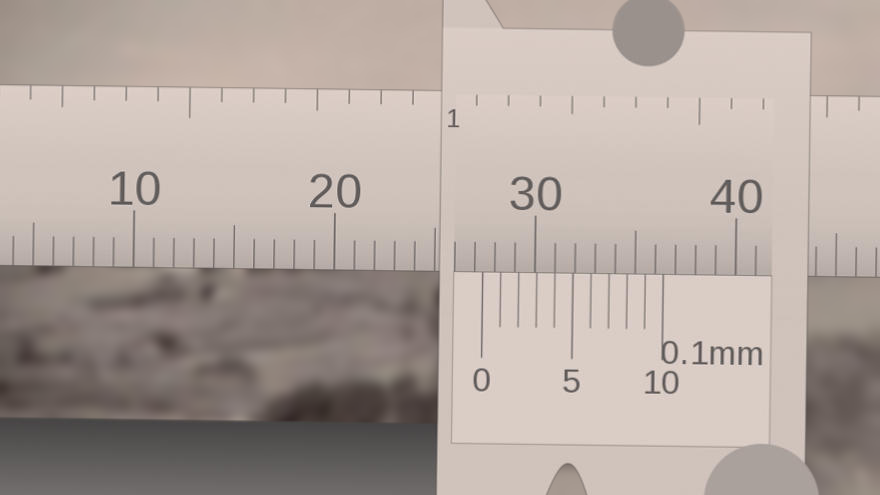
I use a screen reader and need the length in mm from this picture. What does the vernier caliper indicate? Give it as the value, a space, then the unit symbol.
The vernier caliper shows 27.4 mm
